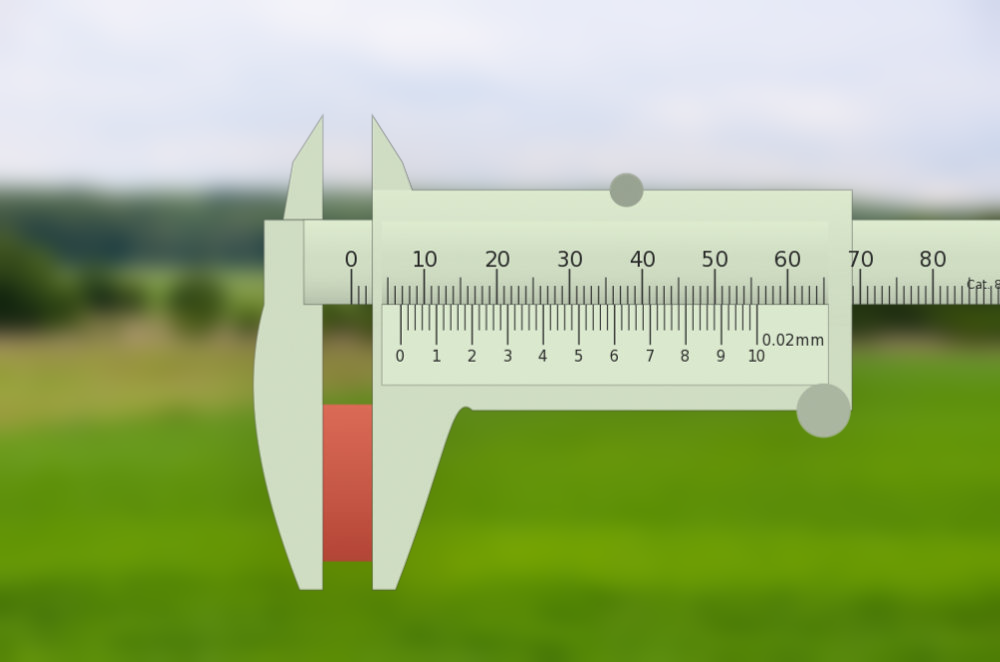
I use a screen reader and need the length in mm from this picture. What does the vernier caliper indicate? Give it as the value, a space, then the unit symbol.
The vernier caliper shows 6.8 mm
